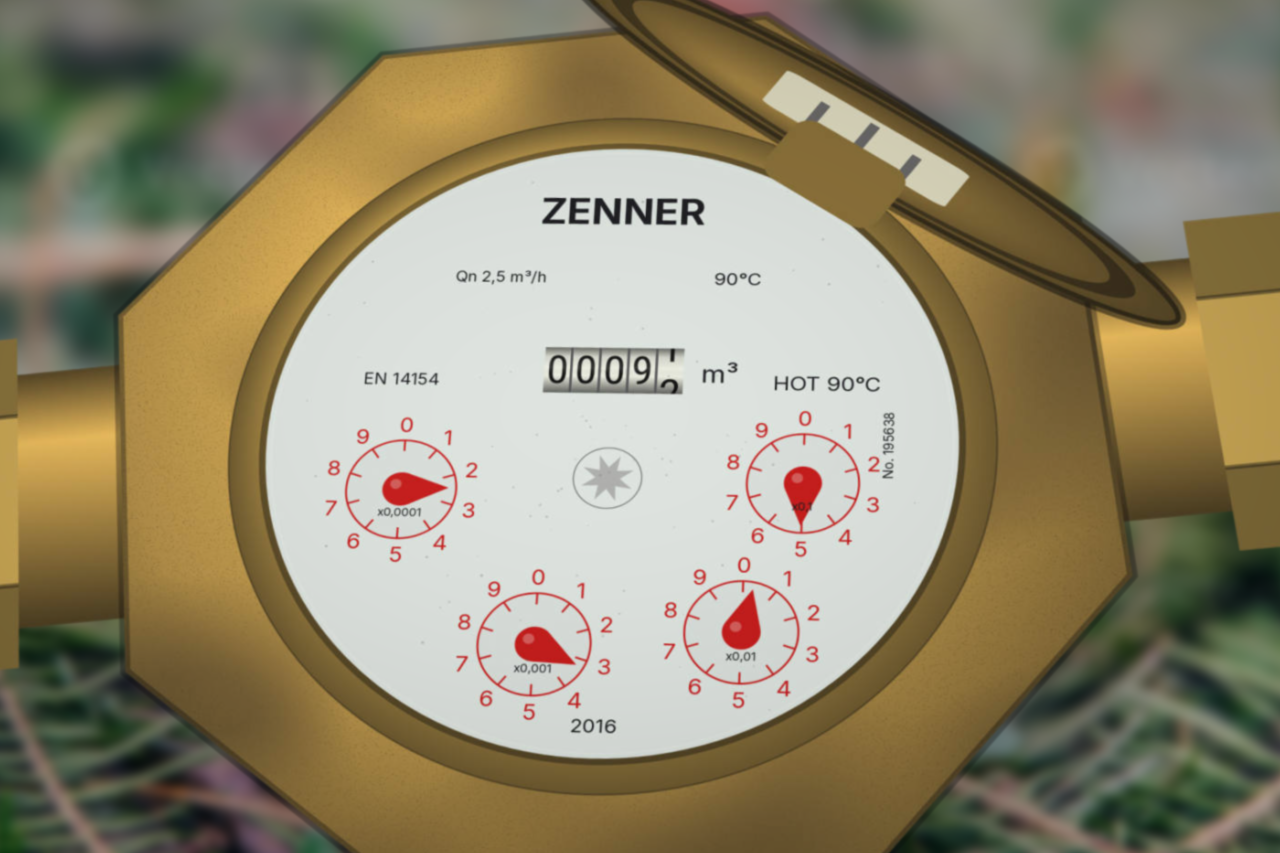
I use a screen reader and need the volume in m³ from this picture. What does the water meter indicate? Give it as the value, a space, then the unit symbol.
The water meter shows 91.5032 m³
